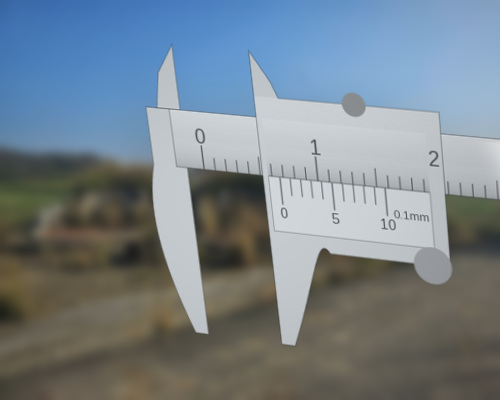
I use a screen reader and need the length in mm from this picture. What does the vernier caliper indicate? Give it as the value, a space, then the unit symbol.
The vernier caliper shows 6.7 mm
